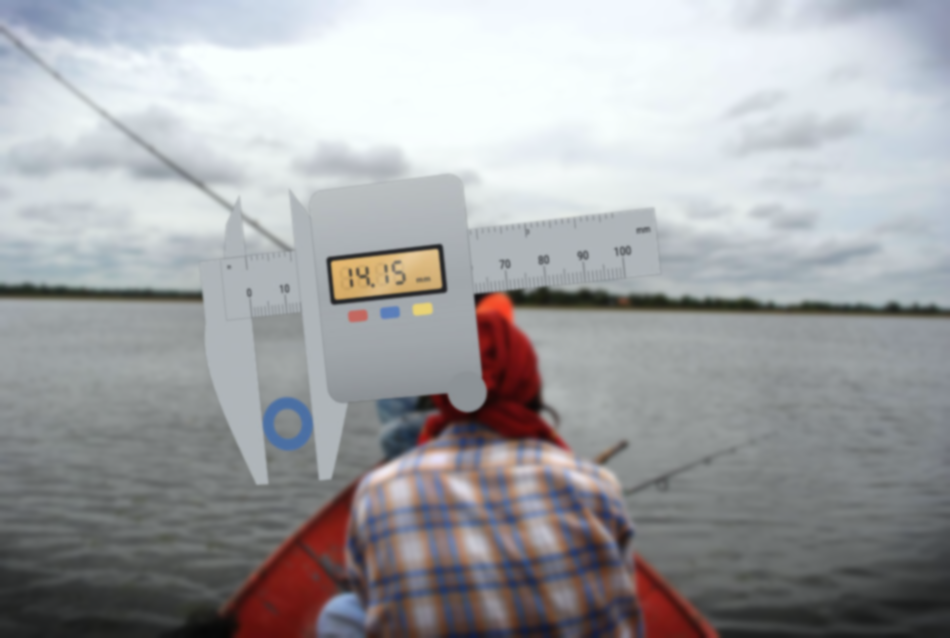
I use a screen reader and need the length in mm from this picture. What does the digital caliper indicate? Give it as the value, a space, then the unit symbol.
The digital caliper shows 14.15 mm
